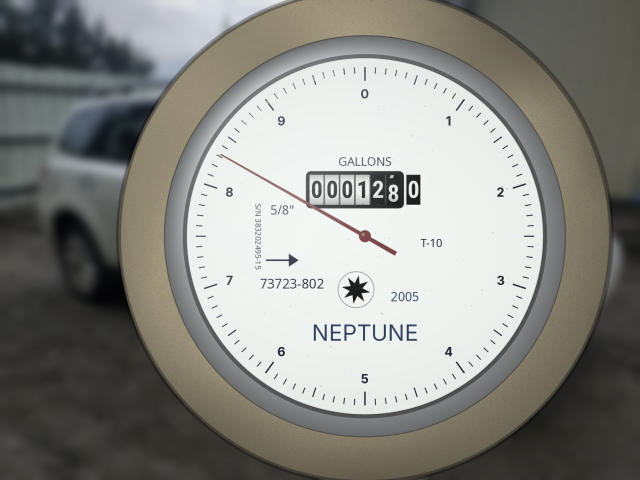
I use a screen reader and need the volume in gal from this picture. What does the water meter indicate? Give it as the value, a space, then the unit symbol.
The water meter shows 1278.3 gal
